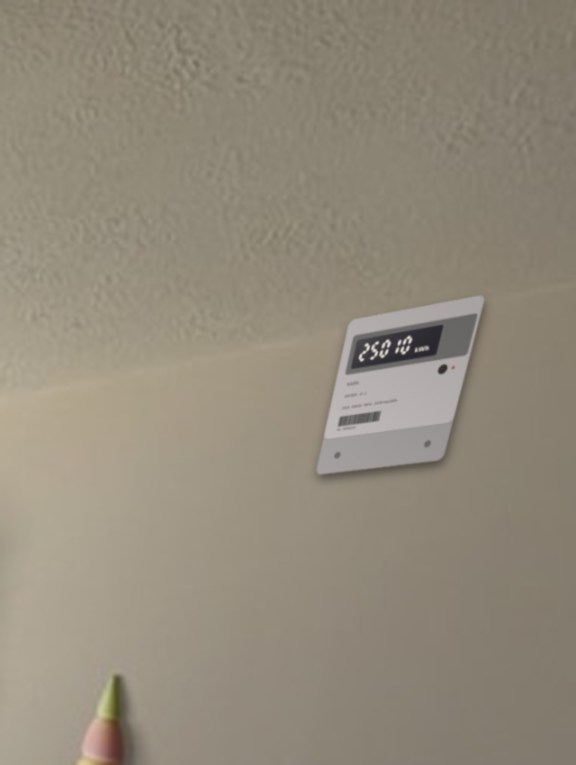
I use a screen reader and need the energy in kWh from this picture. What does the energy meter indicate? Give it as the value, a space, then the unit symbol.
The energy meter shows 25010 kWh
